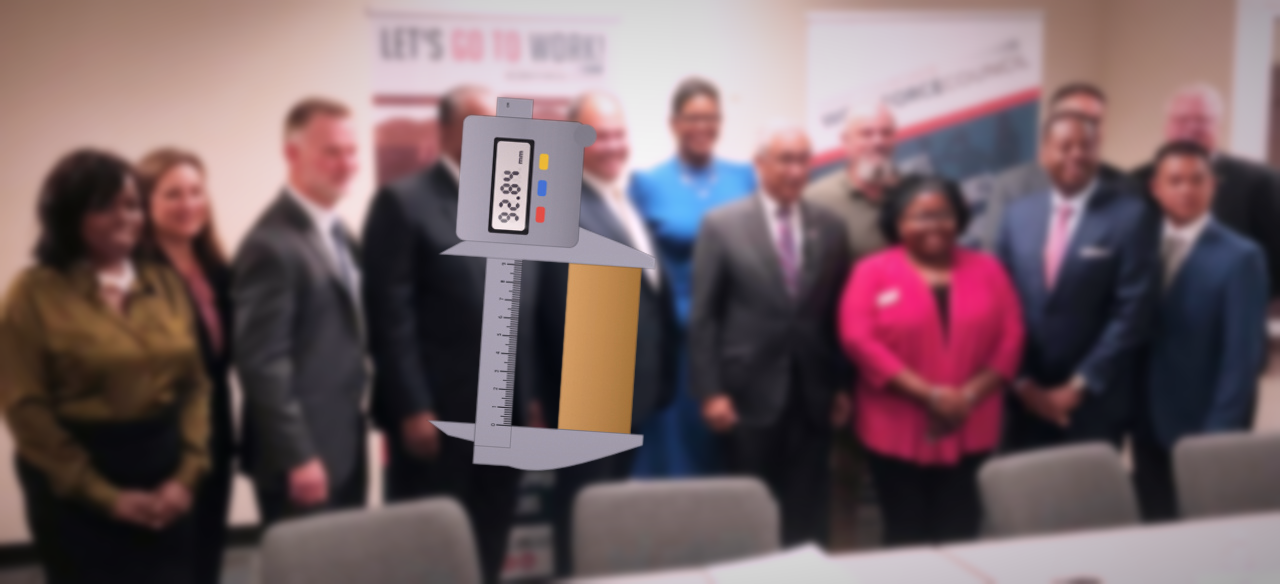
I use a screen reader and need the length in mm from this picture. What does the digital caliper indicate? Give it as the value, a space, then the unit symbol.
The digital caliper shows 92.84 mm
